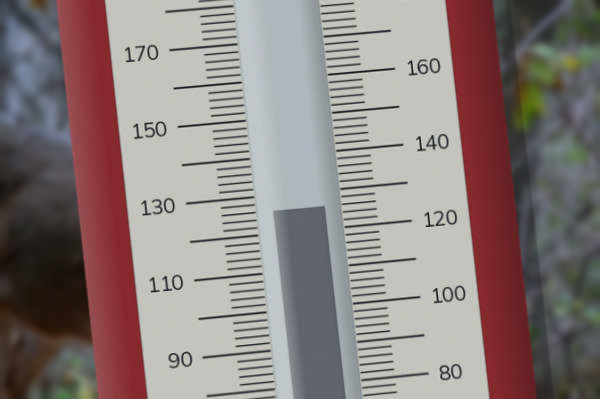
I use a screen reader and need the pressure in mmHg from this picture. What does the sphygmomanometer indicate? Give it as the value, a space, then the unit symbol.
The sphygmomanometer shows 126 mmHg
